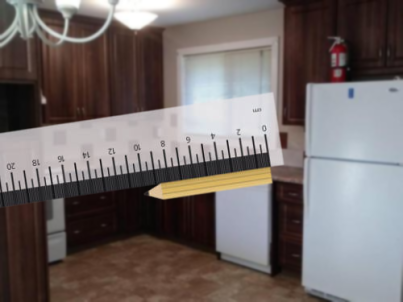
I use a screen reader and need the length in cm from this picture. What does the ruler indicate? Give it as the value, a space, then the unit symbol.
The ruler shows 10 cm
